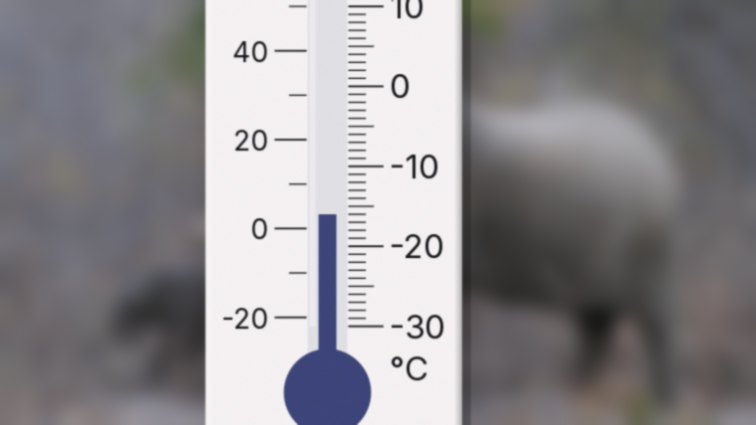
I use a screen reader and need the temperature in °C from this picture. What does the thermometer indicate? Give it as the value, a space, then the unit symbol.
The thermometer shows -16 °C
